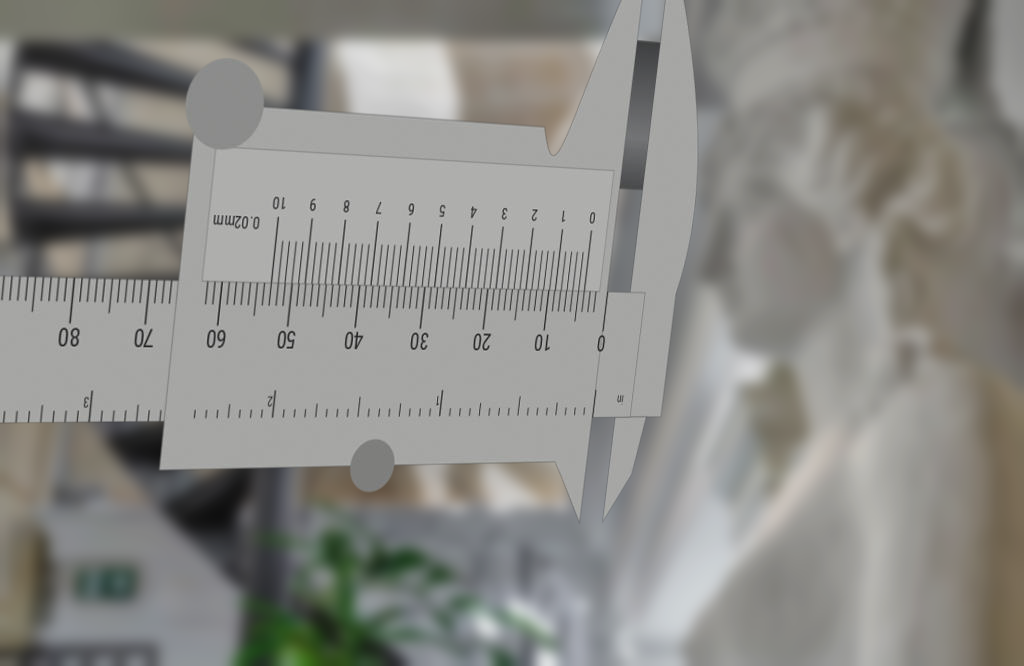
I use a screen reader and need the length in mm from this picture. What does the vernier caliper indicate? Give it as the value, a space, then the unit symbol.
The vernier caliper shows 4.0 mm
